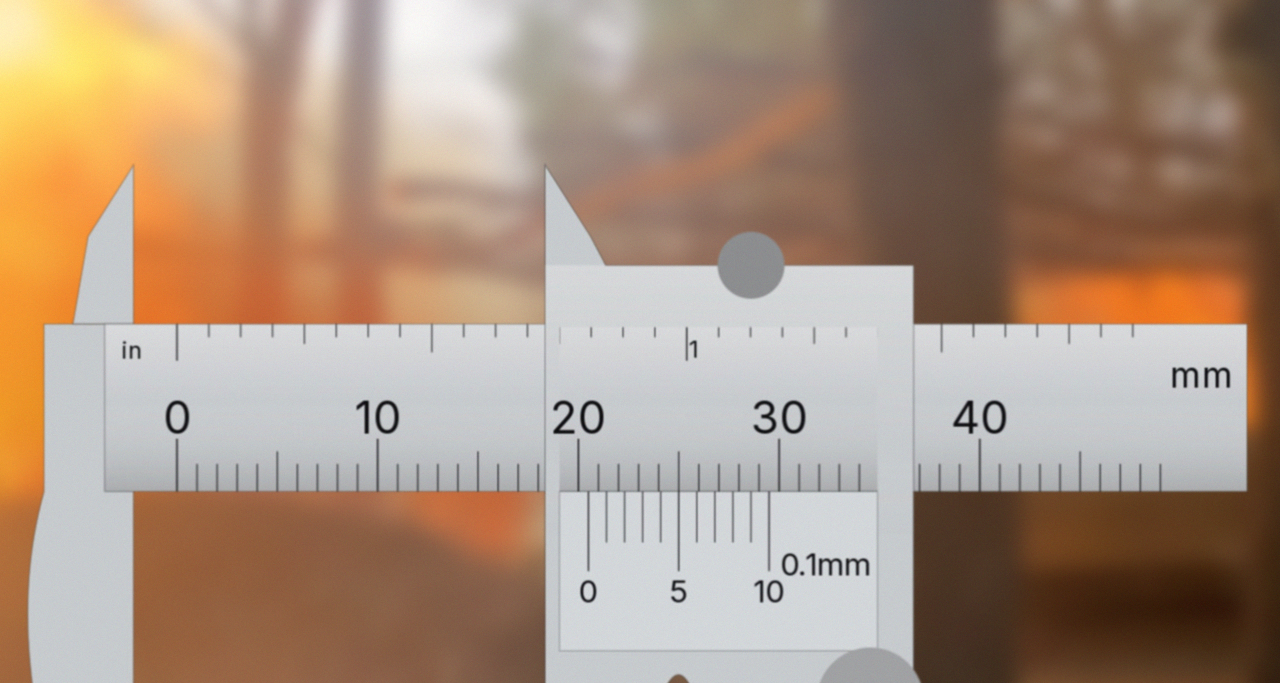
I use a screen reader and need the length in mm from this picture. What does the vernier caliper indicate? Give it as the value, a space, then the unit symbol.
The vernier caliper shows 20.5 mm
